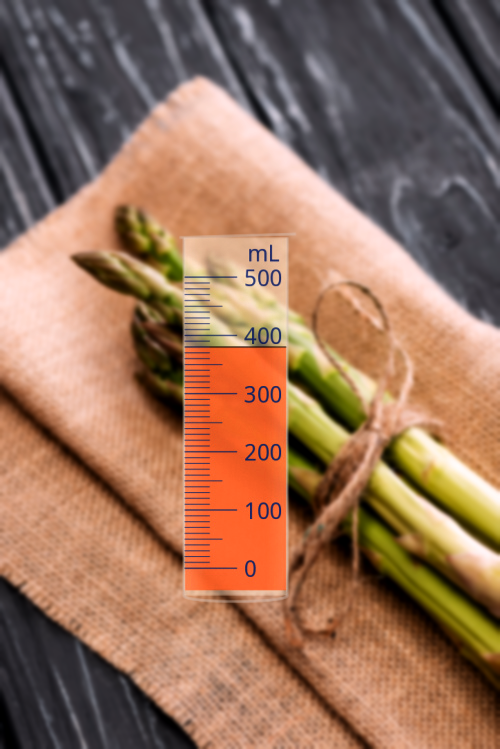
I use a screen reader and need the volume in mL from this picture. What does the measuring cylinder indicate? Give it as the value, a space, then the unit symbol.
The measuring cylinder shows 380 mL
